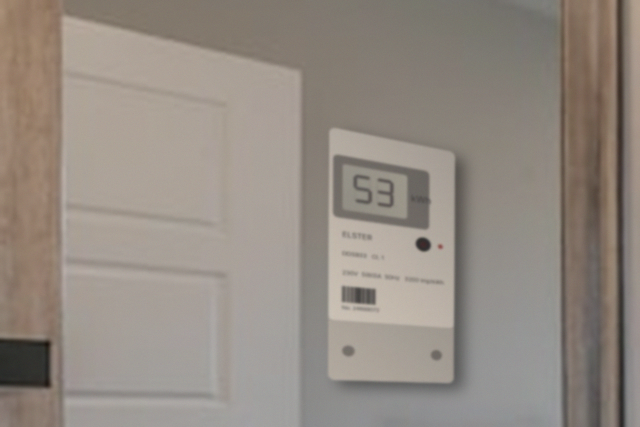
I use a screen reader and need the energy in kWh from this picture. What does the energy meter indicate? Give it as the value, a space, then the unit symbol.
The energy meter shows 53 kWh
